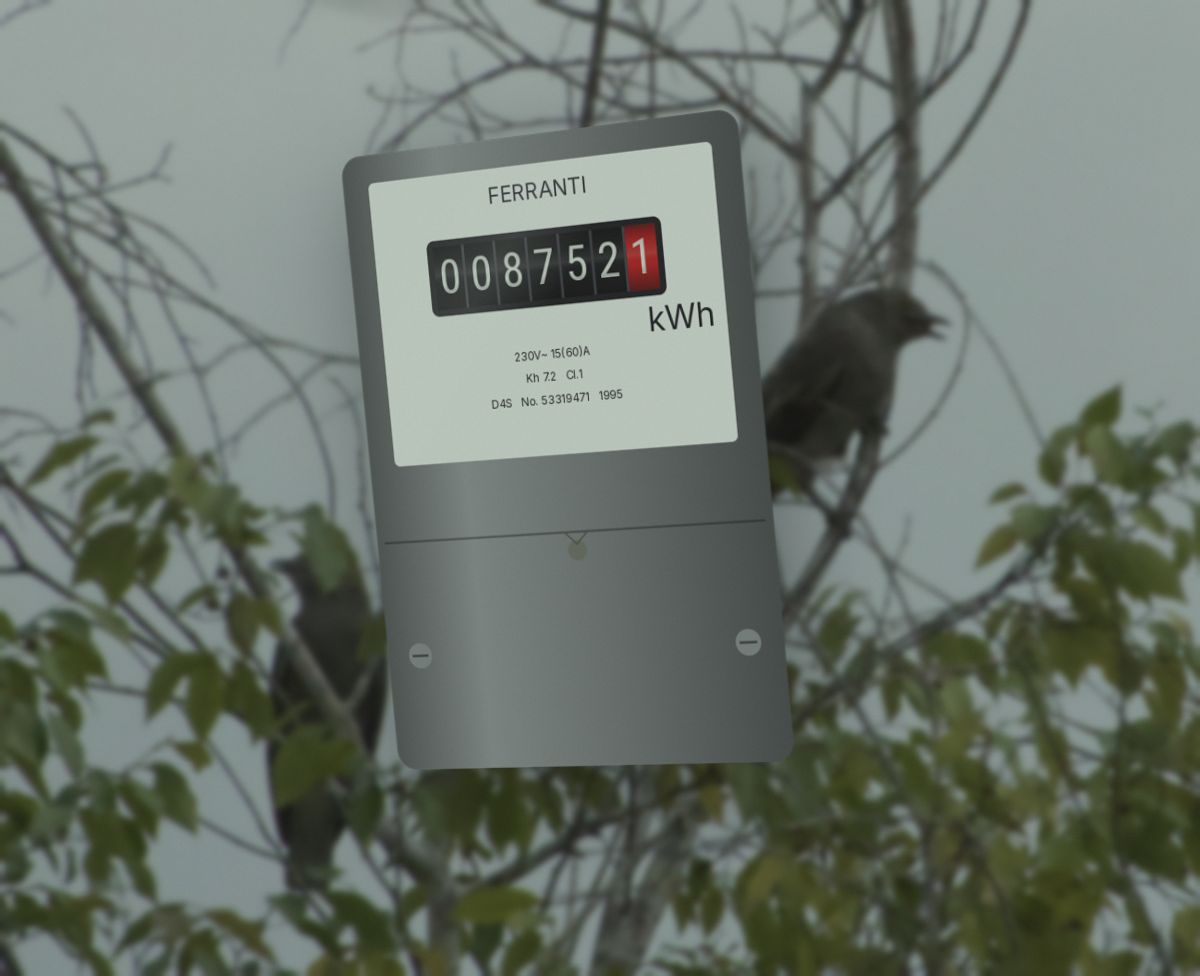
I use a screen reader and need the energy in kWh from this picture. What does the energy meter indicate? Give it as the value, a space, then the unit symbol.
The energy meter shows 8752.1 kWh
